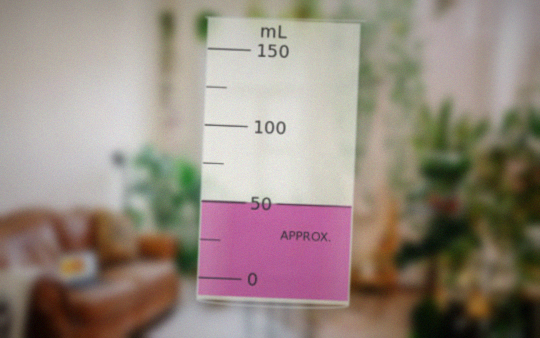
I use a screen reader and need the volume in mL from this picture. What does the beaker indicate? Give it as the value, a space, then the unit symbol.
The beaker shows 50 mL
